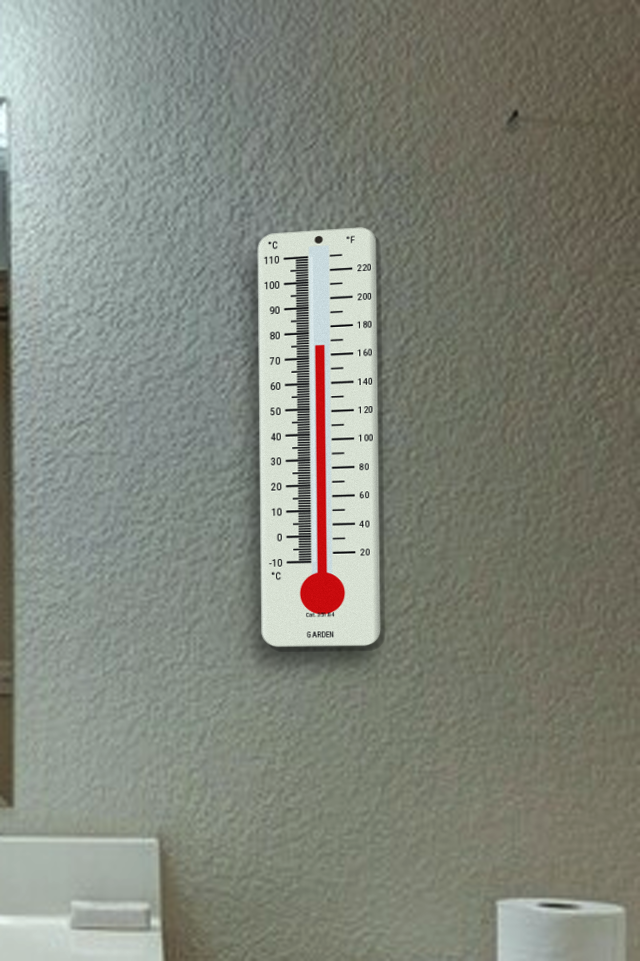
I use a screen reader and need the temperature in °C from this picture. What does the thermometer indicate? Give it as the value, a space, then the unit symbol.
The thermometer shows 75 °C
